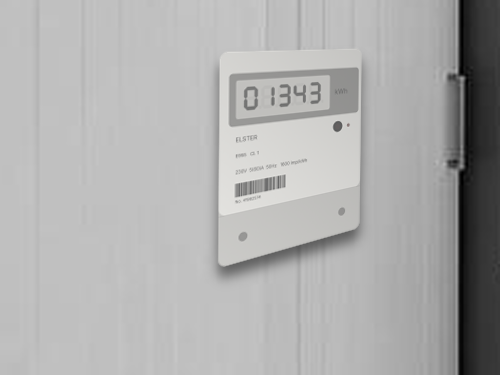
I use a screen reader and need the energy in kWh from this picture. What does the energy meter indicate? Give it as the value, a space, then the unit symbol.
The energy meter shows 1343 kWh
